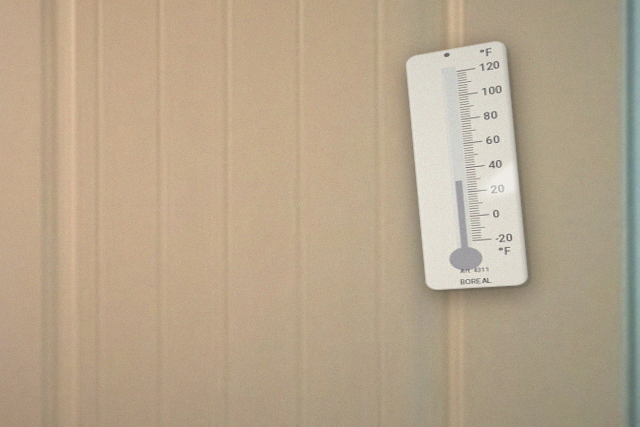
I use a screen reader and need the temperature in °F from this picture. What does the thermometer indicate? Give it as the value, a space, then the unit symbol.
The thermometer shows 30 °F
